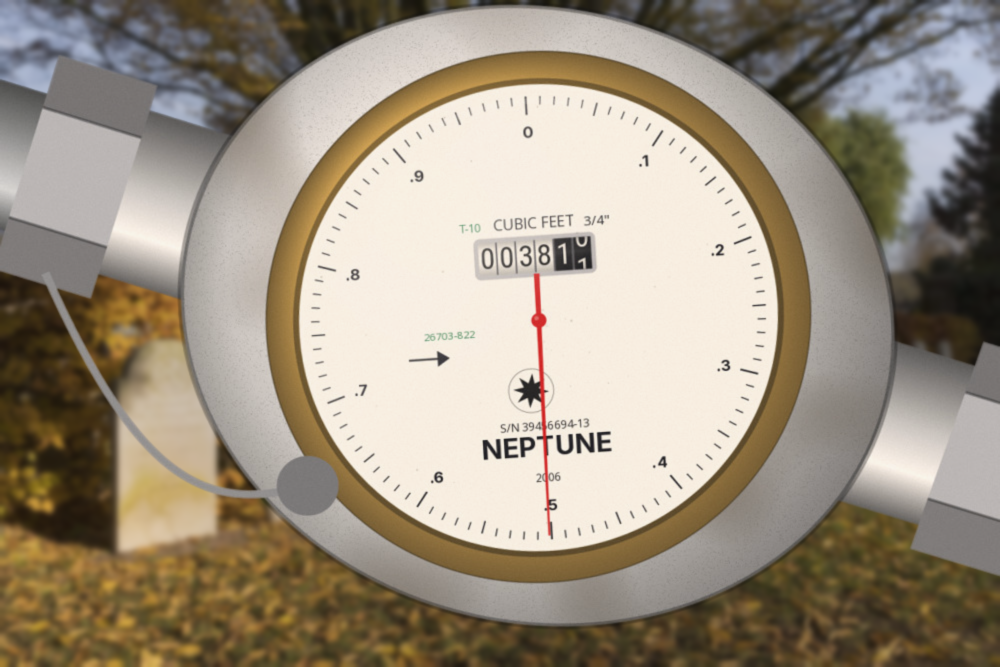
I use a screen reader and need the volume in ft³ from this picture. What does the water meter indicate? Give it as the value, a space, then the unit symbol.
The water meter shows 3810.50 ft³
